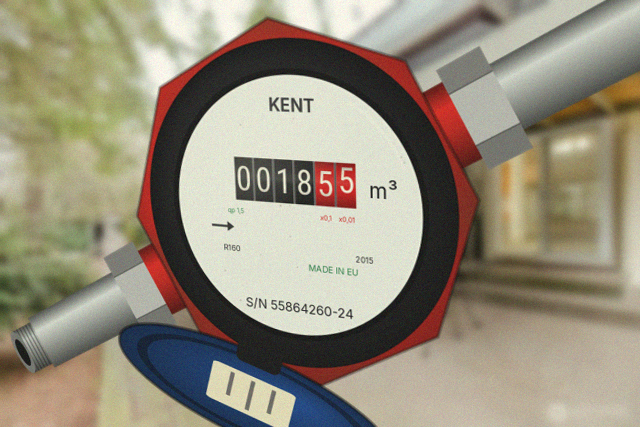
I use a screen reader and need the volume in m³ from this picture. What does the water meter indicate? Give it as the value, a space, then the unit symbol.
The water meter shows 18.55 m³
